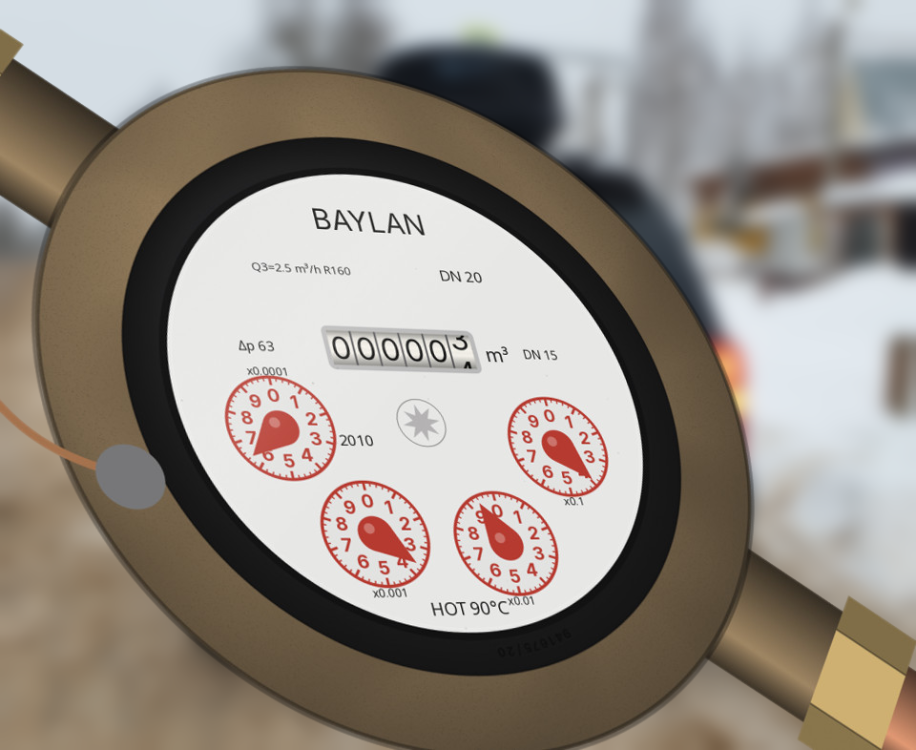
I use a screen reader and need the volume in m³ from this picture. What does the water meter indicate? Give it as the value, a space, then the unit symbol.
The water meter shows 3.3936 m³
